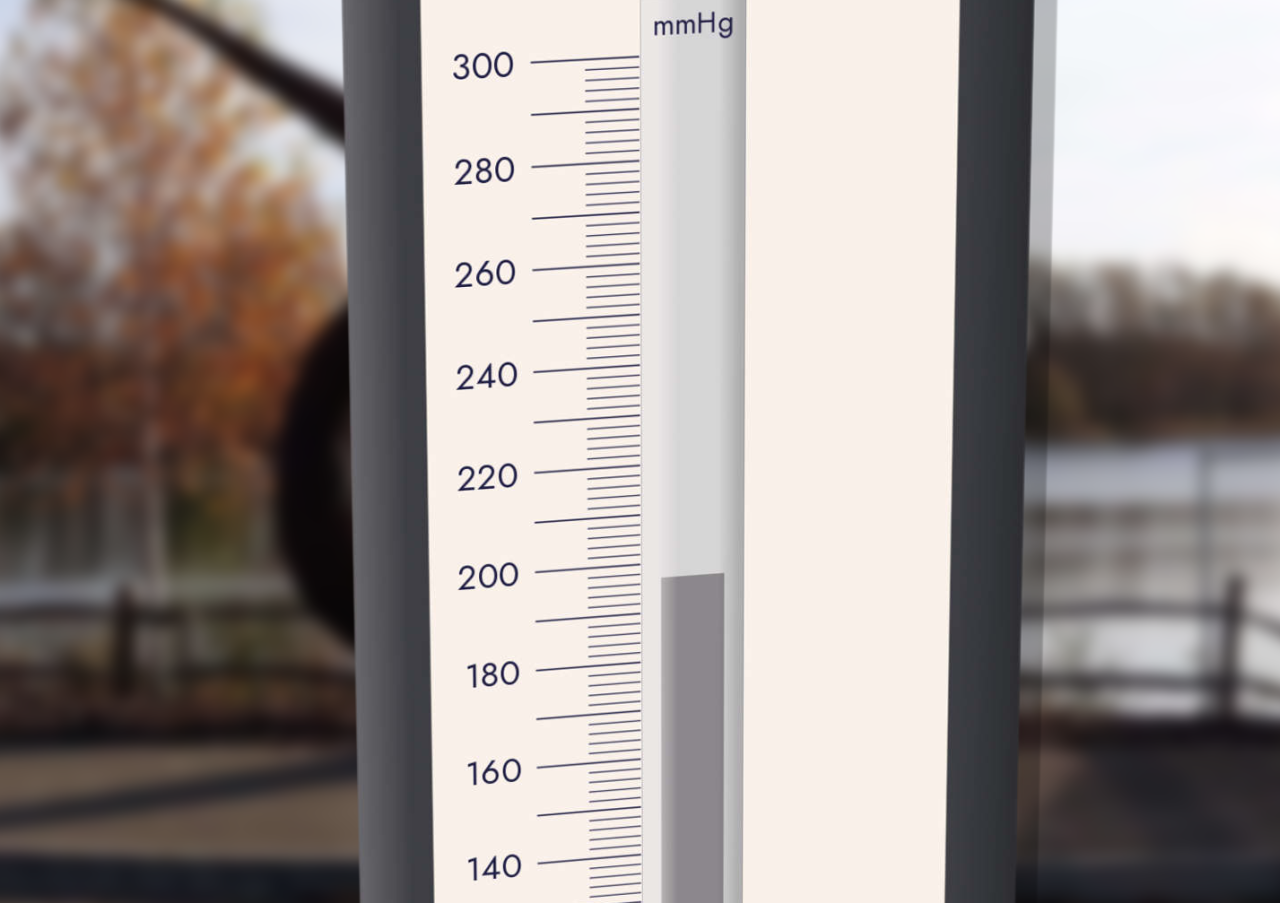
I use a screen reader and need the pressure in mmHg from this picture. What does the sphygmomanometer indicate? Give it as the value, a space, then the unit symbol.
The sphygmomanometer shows 197 mmHg
